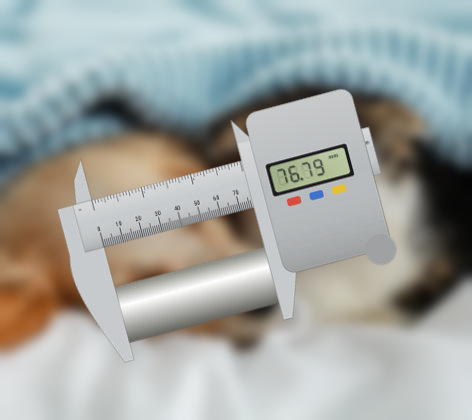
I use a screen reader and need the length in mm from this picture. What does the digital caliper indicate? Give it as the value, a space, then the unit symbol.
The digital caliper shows 76.79 mm
